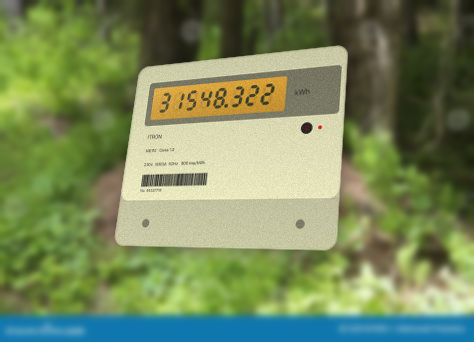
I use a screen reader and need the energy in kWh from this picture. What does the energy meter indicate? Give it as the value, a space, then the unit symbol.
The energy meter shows 31548.322 kWh
